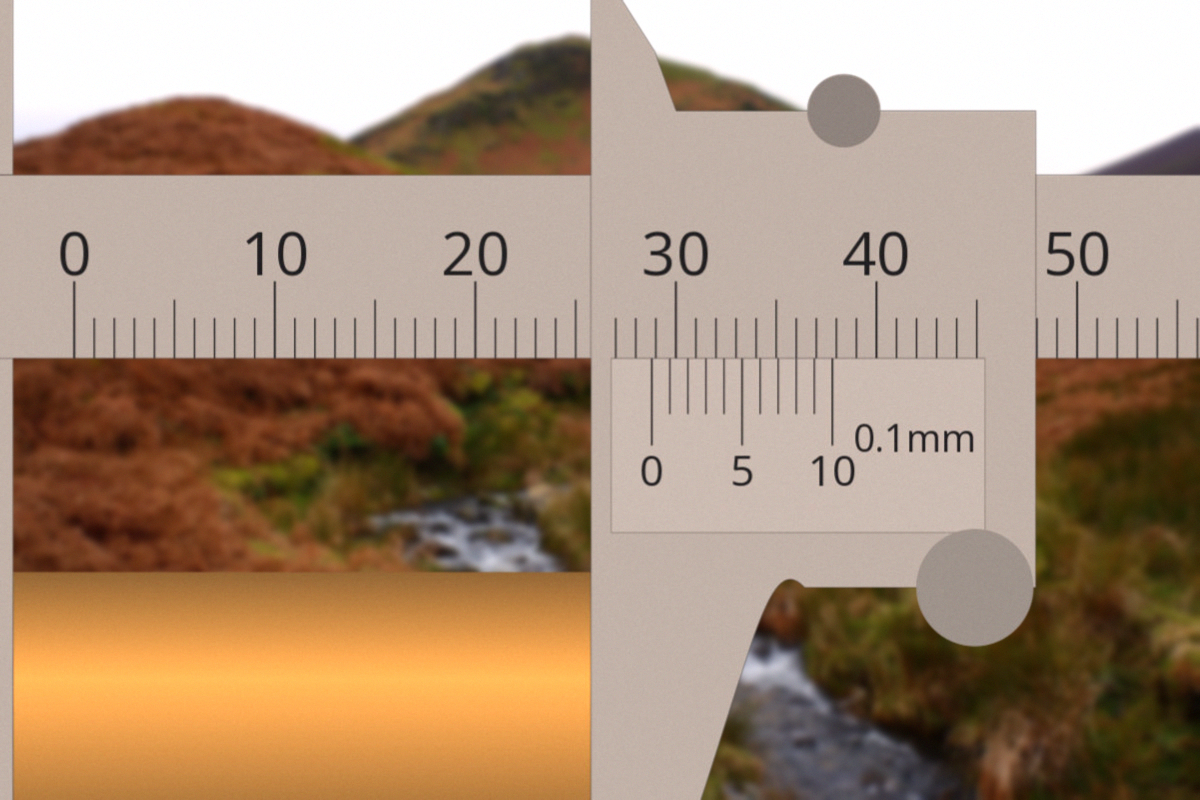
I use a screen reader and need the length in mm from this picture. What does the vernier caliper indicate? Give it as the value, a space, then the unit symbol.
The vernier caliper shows 28.8 mm
